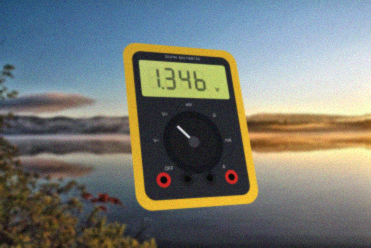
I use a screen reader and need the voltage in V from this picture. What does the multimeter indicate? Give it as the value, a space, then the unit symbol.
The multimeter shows 1.346 V
